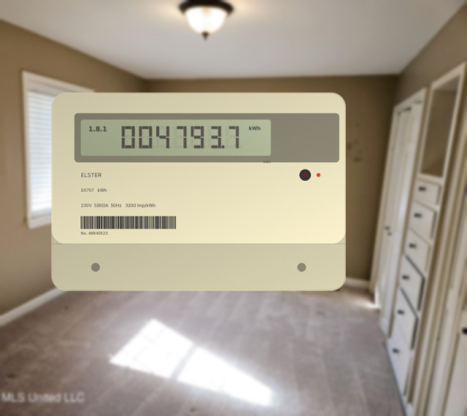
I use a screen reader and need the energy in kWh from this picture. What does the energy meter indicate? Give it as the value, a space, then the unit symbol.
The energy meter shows 4793.7 kWh
